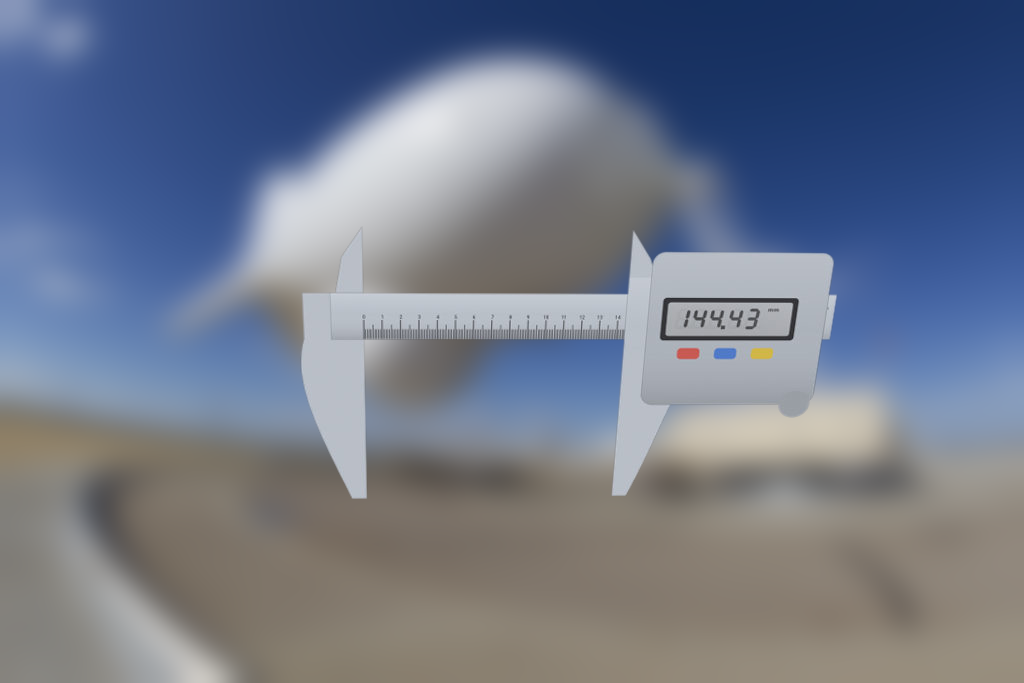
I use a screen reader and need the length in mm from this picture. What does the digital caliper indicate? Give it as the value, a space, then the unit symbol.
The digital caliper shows 144.43 mm
